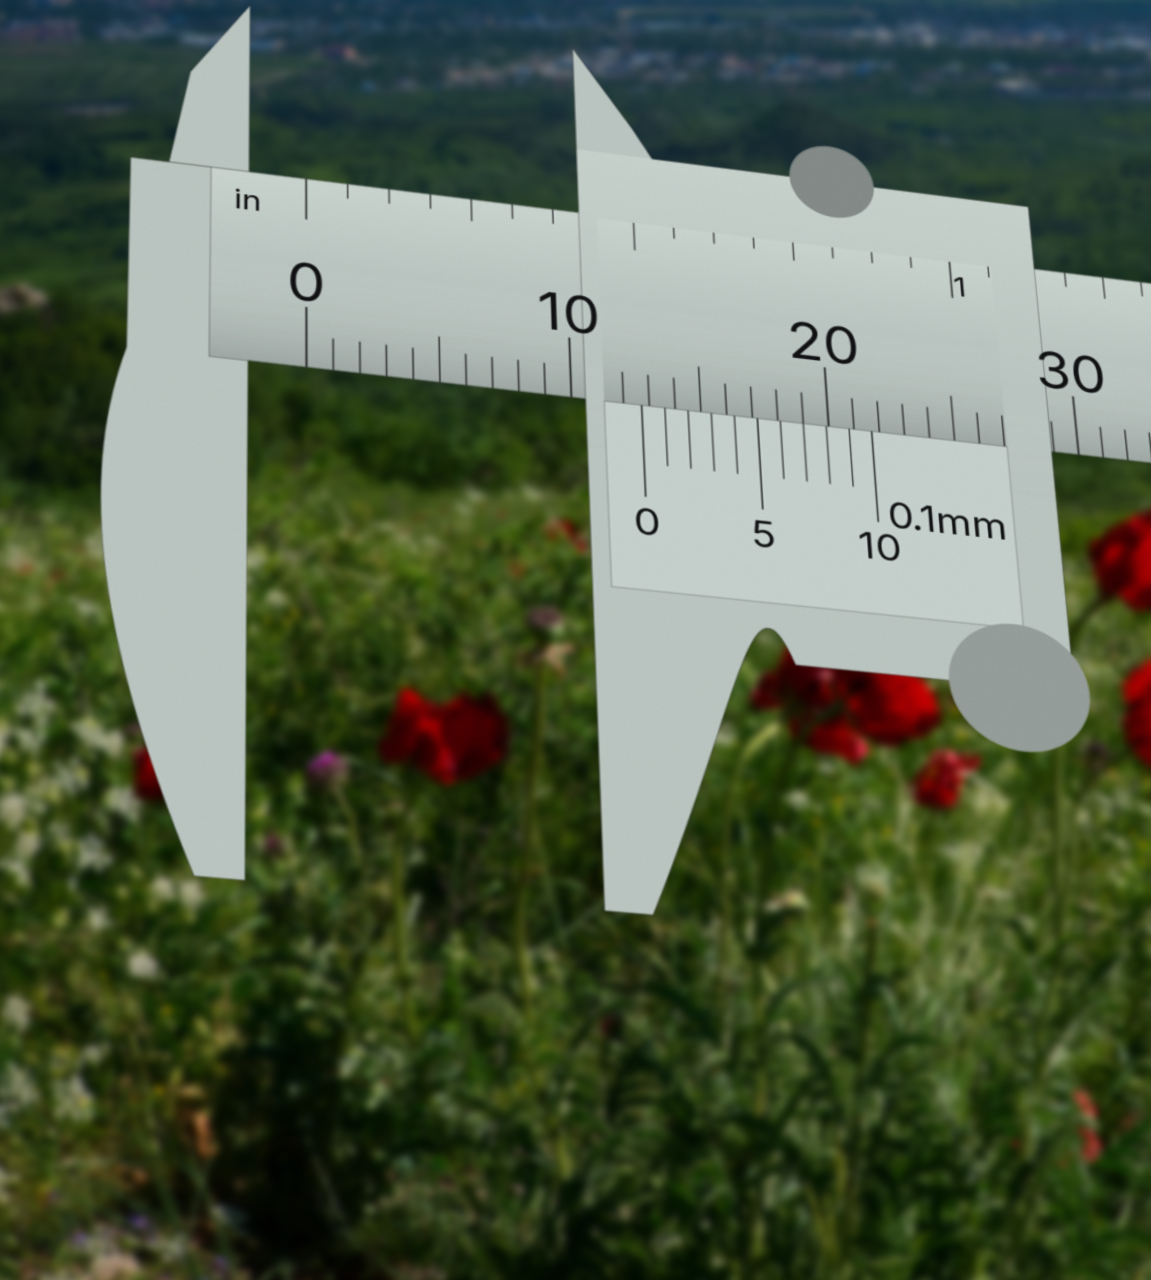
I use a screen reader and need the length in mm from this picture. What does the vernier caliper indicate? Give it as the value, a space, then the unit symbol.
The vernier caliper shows 12.7 mm
